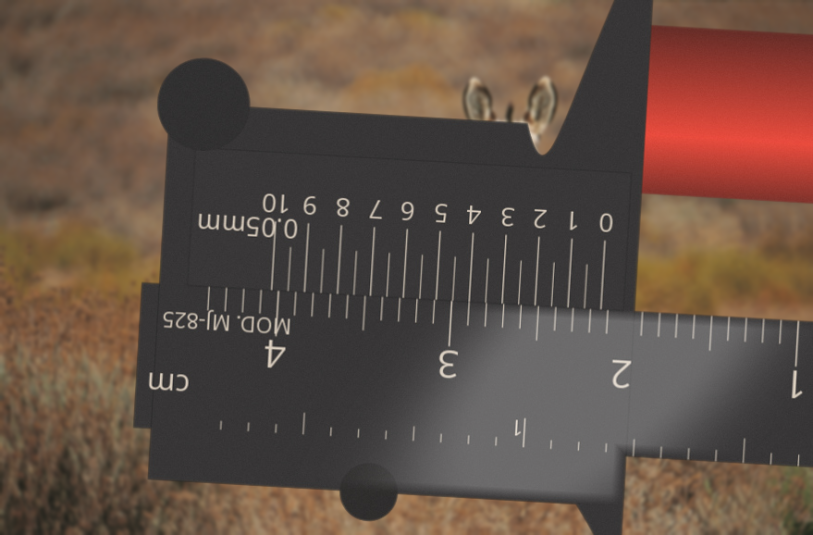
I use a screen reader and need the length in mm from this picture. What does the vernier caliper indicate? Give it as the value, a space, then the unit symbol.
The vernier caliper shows 21.4 mm
